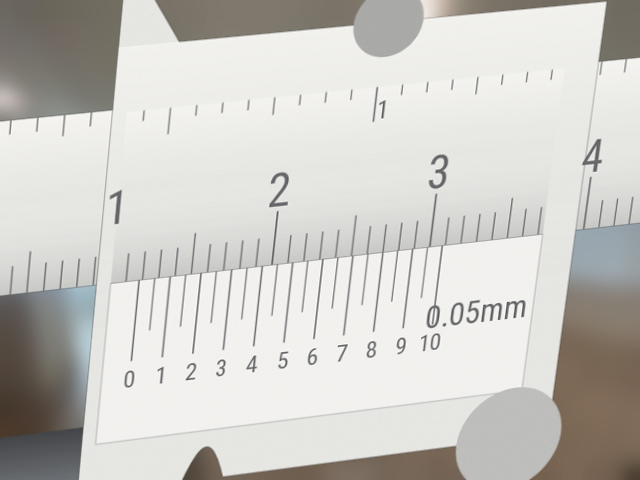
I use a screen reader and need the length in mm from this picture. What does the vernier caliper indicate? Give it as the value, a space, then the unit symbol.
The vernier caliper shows 11.8 mm
